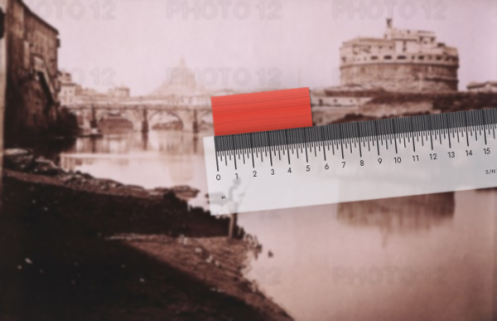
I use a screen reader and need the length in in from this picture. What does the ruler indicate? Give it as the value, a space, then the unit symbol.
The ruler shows 5.5 in
